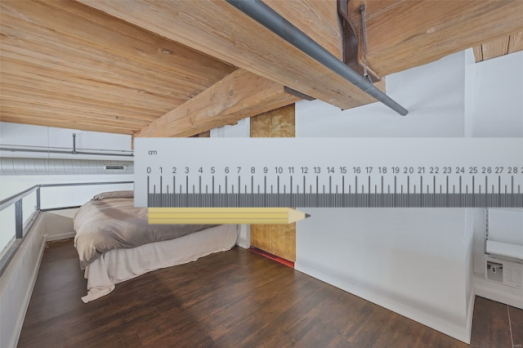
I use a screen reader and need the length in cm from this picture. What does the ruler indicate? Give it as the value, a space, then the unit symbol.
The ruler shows 12.5 cm
